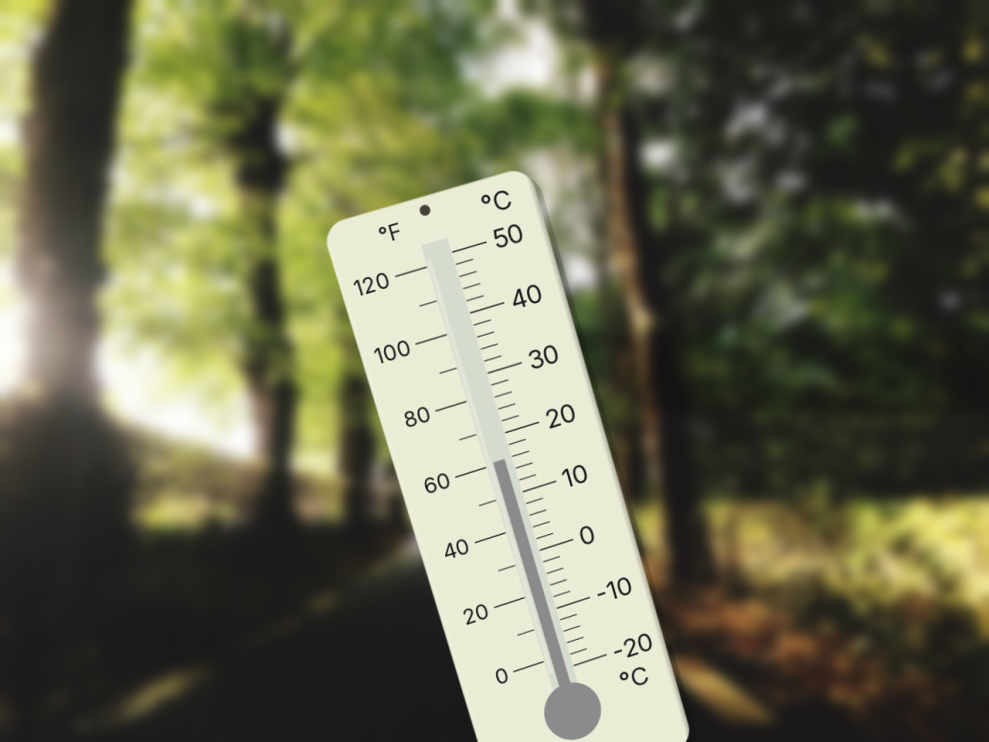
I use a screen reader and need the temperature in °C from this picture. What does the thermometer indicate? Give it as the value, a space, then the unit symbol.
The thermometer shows 16 °C
